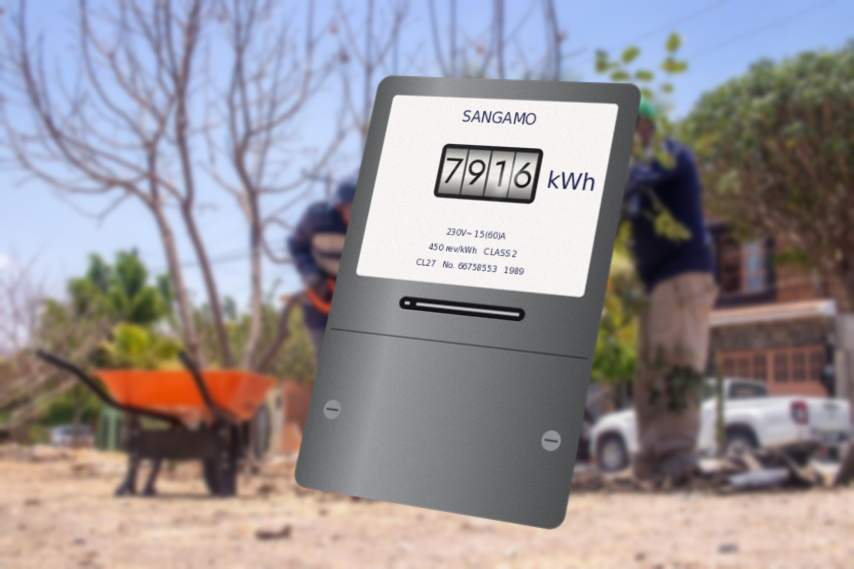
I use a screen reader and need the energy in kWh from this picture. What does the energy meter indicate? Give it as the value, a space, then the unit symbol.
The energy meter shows 7916 kWh
